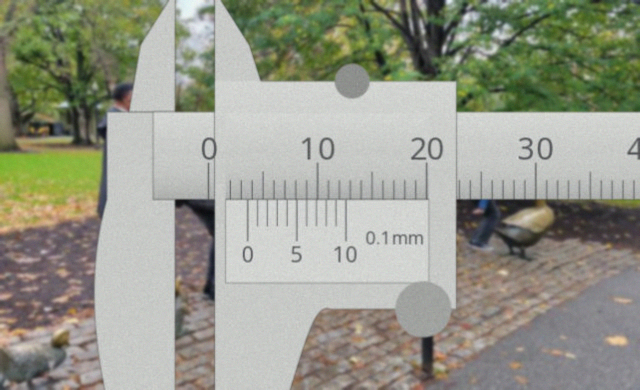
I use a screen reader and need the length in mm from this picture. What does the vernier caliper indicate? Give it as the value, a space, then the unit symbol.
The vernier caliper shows 3.6 mm
